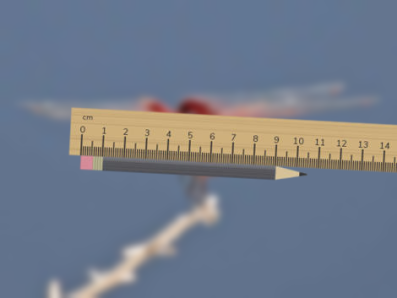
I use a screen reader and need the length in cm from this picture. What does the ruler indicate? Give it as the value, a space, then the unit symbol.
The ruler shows 10.5 cm
